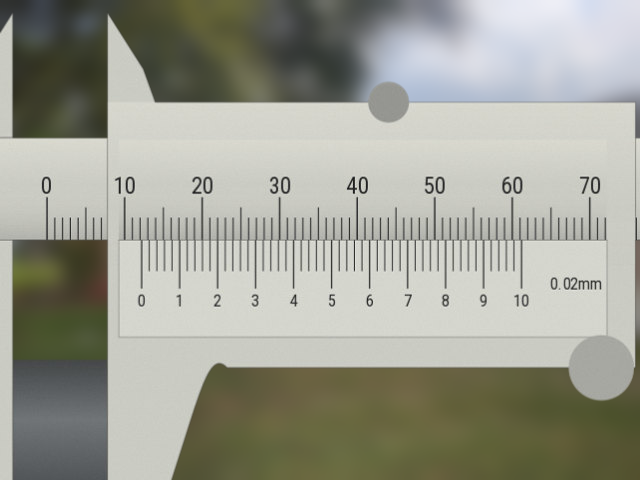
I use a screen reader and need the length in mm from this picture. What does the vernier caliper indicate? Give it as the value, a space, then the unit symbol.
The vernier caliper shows 12.2 mm
